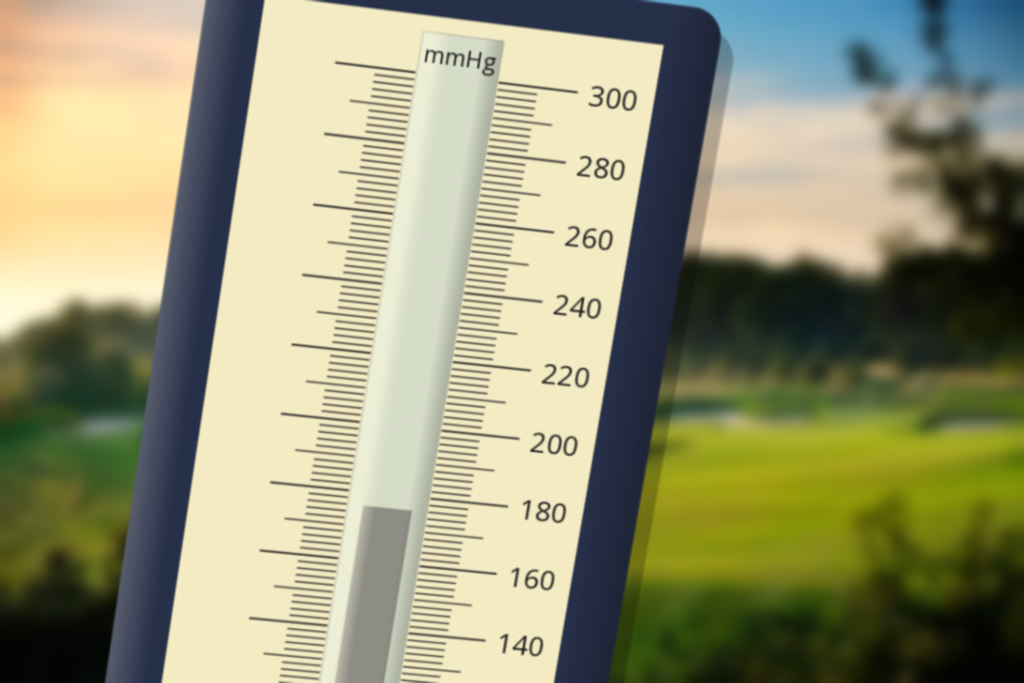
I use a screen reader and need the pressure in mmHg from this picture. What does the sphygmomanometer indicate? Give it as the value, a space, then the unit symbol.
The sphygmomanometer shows 176 mmHg
